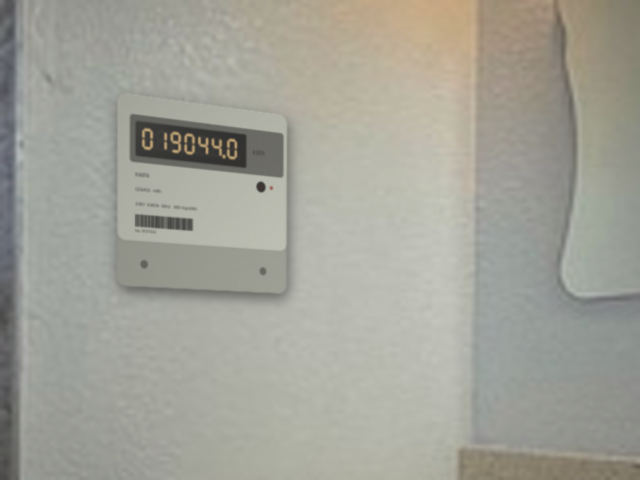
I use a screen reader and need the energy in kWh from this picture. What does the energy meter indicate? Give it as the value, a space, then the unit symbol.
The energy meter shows 19044.0 kWh
